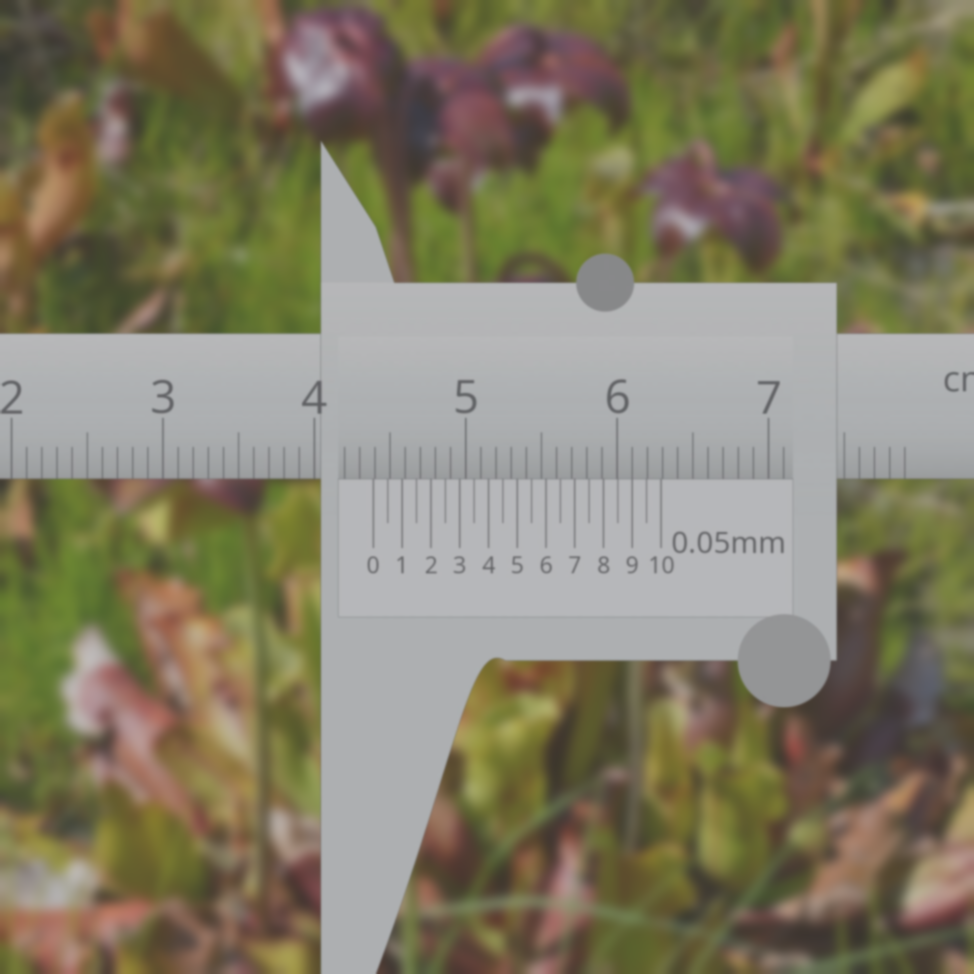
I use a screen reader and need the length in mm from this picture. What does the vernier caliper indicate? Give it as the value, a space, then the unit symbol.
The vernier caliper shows 43.9 mm
